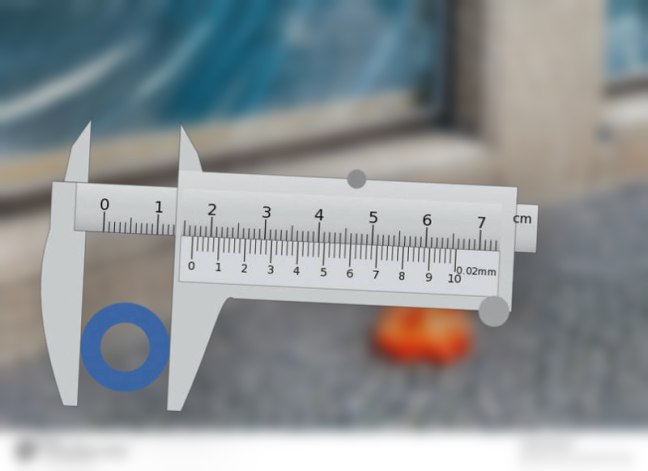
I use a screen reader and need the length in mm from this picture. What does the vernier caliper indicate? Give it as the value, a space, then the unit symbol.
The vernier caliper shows 16.6 mm
